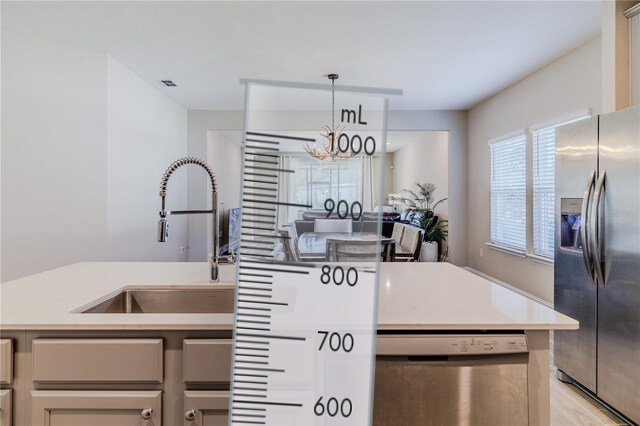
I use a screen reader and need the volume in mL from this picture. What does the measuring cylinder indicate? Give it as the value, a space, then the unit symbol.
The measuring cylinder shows 810 mL
